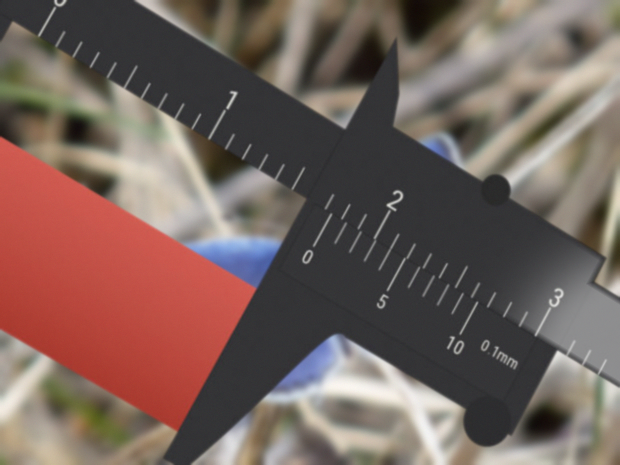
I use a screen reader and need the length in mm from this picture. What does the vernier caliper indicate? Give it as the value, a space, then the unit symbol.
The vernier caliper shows 17.4 mm
